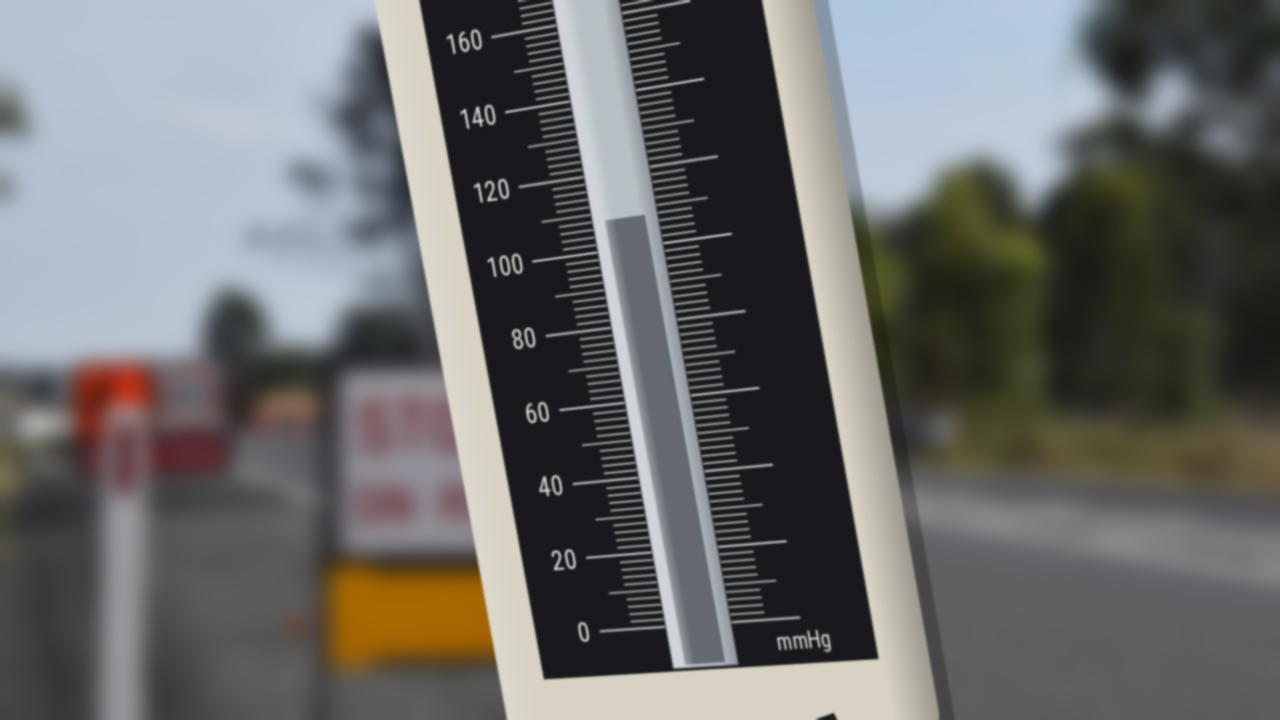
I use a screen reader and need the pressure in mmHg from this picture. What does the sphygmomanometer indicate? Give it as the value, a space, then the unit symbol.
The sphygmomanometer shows 108 mmHg
